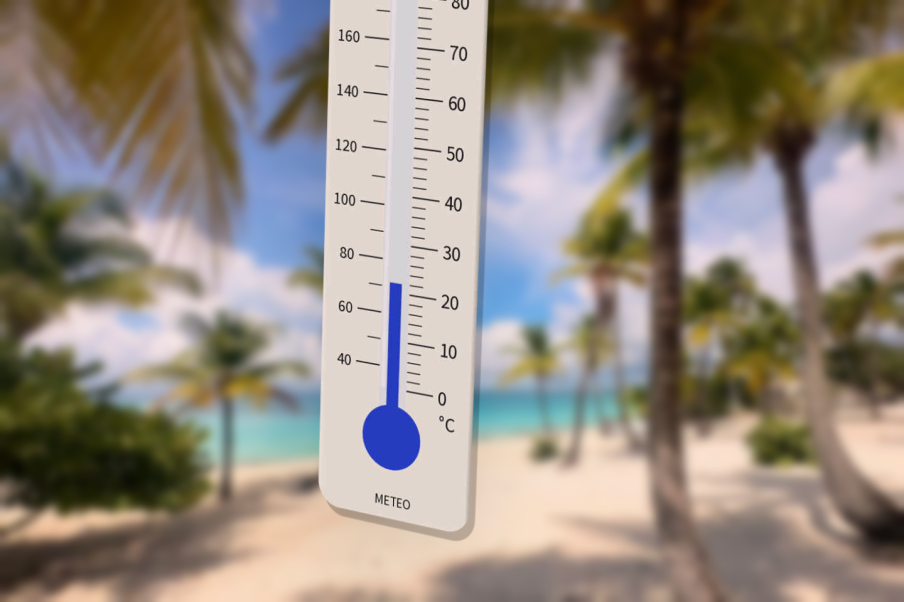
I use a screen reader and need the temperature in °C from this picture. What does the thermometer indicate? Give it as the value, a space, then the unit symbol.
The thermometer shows 22 °C
